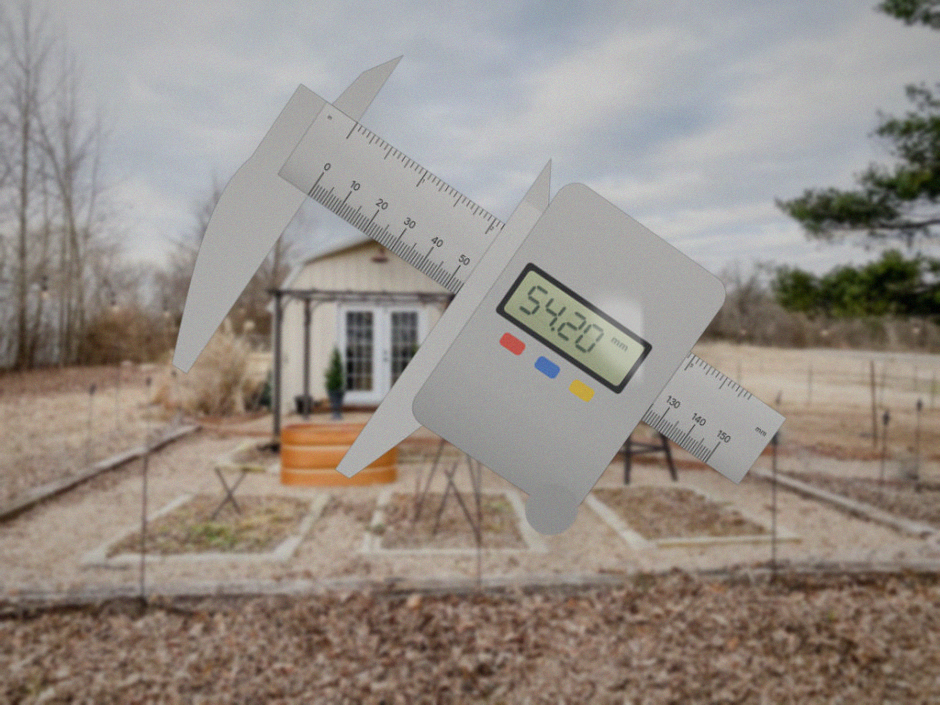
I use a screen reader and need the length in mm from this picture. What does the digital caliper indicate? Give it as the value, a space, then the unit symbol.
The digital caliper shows 54.20 mm
